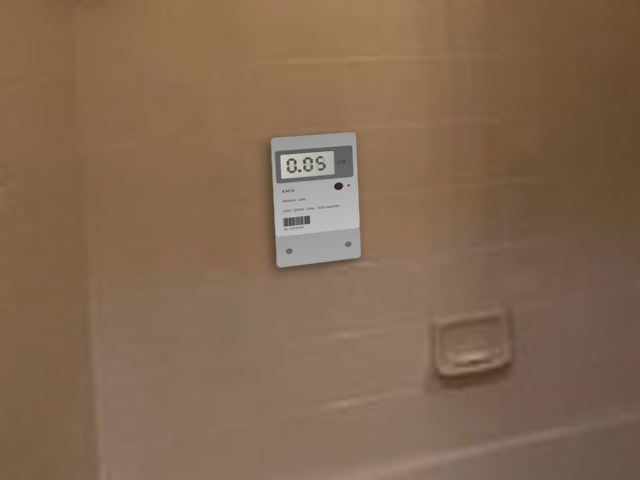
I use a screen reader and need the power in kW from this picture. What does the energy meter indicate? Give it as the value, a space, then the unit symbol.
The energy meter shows 0.05 kW
